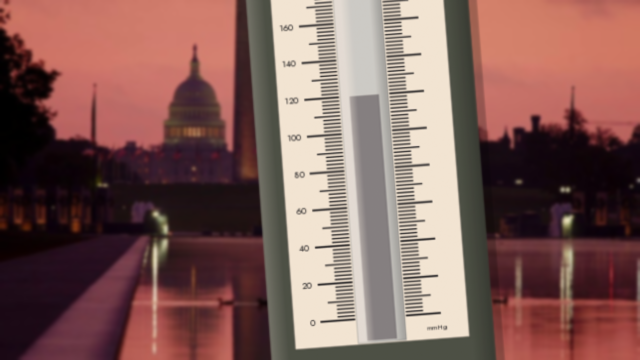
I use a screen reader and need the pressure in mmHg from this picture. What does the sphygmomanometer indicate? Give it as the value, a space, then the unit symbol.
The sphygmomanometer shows 120 mmHg
